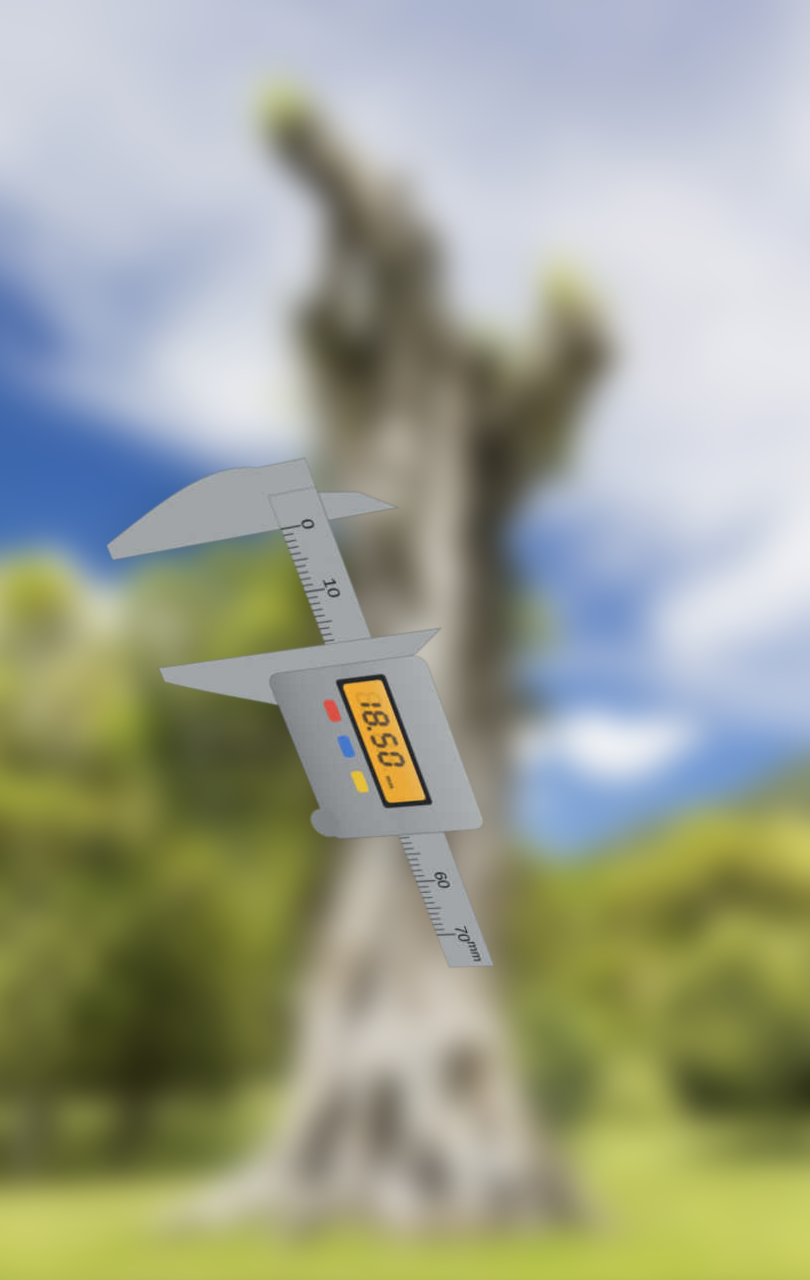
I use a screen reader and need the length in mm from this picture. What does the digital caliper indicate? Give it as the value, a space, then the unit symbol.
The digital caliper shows 18.50 mm
